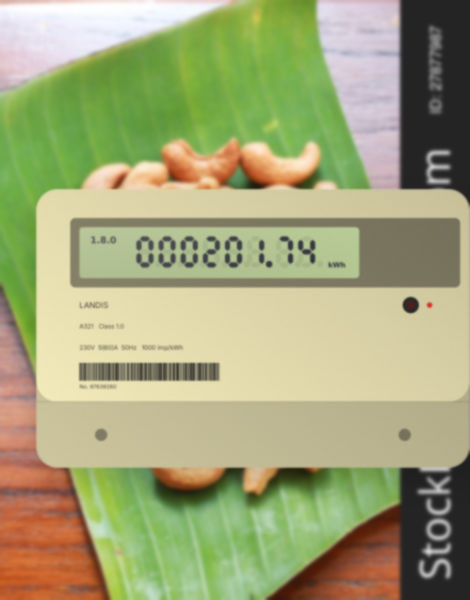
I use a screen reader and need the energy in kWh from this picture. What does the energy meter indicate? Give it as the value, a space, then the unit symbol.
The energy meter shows 201.74 kWh
